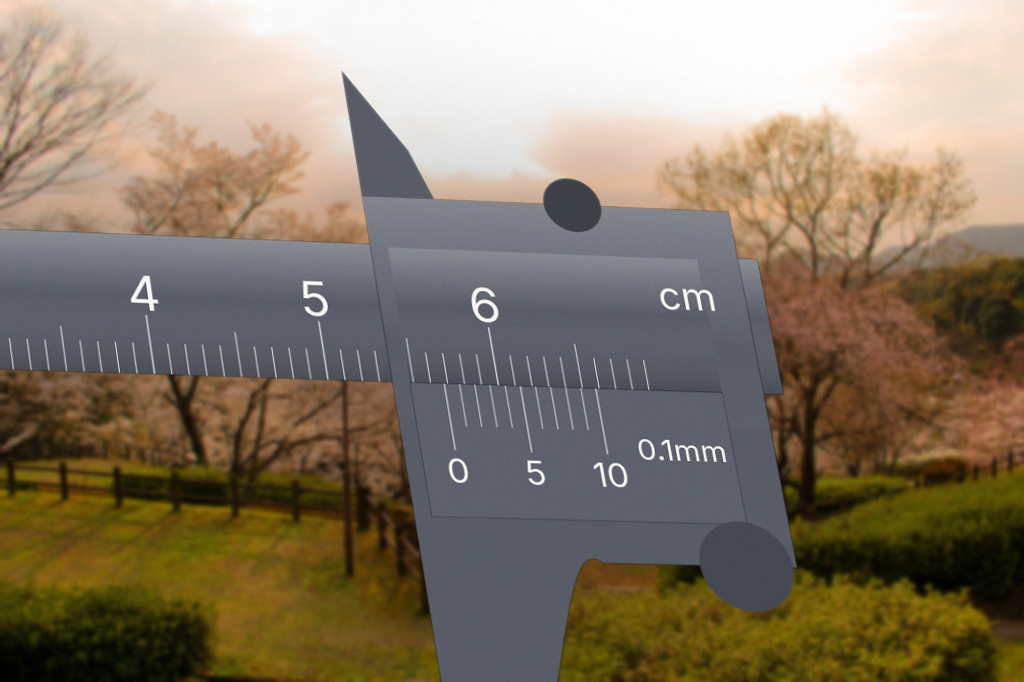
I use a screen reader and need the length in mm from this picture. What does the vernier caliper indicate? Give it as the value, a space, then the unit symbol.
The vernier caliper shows 56.8 mm
